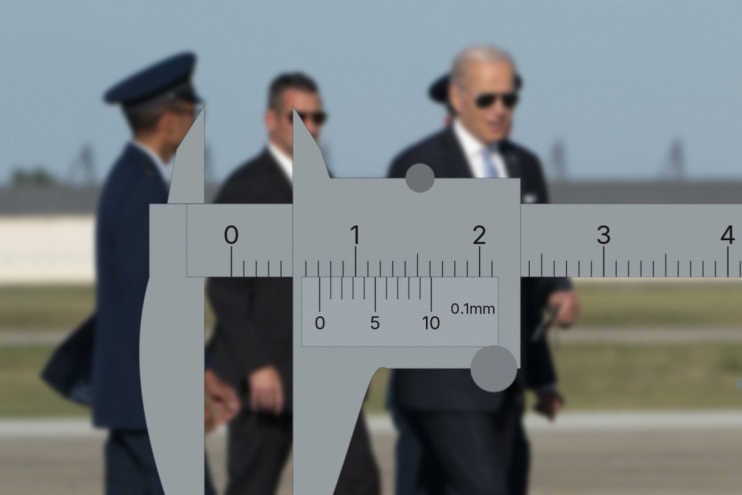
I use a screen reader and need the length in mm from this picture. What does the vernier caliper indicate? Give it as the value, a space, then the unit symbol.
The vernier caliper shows 7.1 mm
